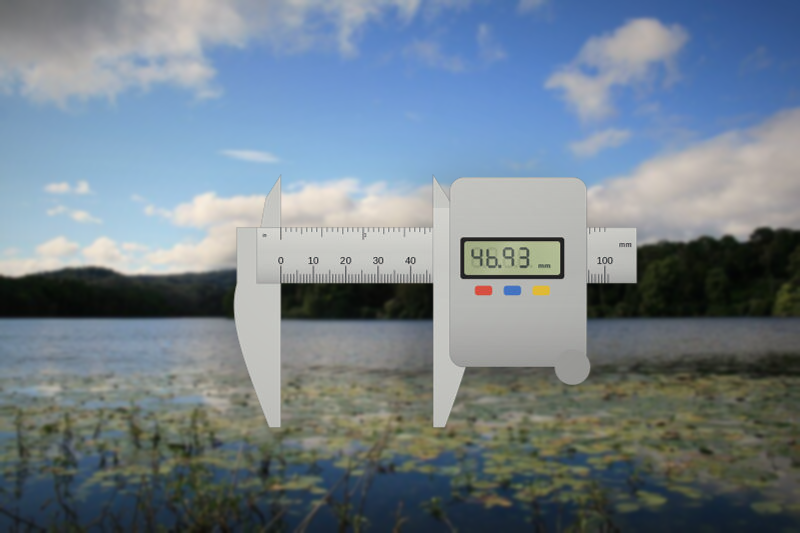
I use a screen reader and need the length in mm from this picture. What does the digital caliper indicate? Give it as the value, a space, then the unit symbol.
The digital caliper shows 46.93 mm
